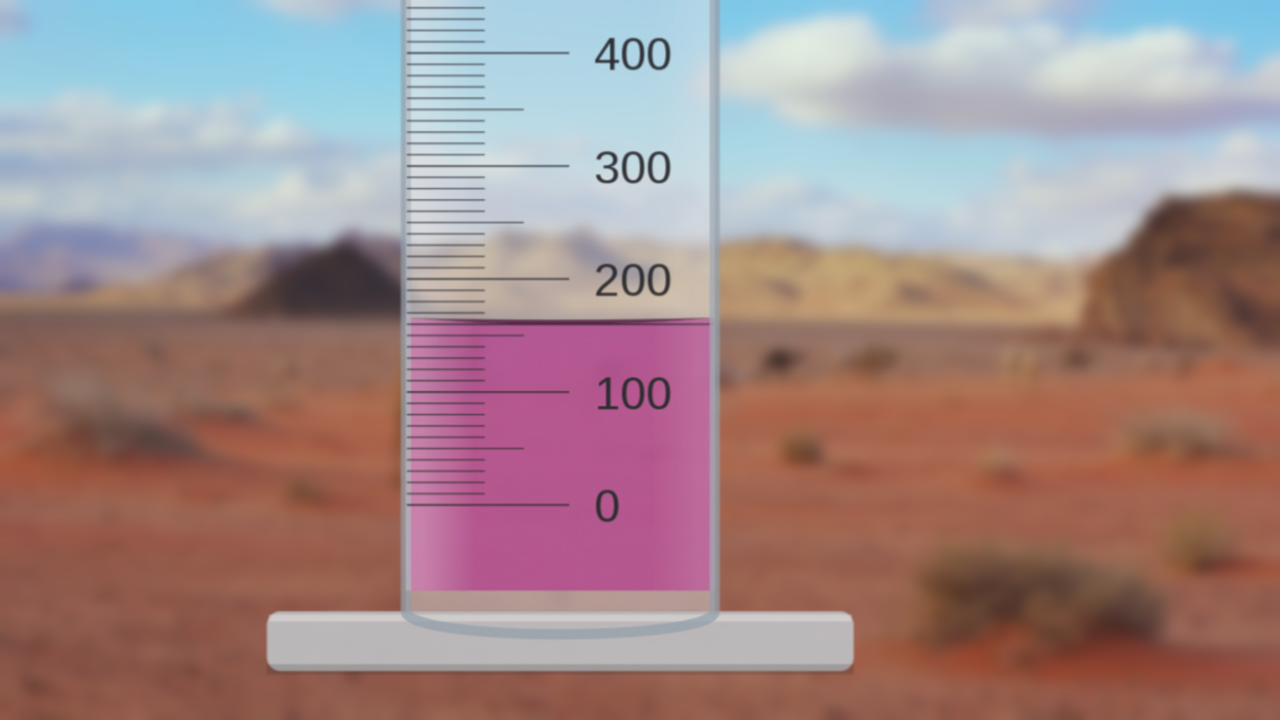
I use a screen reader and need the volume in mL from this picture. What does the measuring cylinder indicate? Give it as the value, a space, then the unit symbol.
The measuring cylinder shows 160 mL
